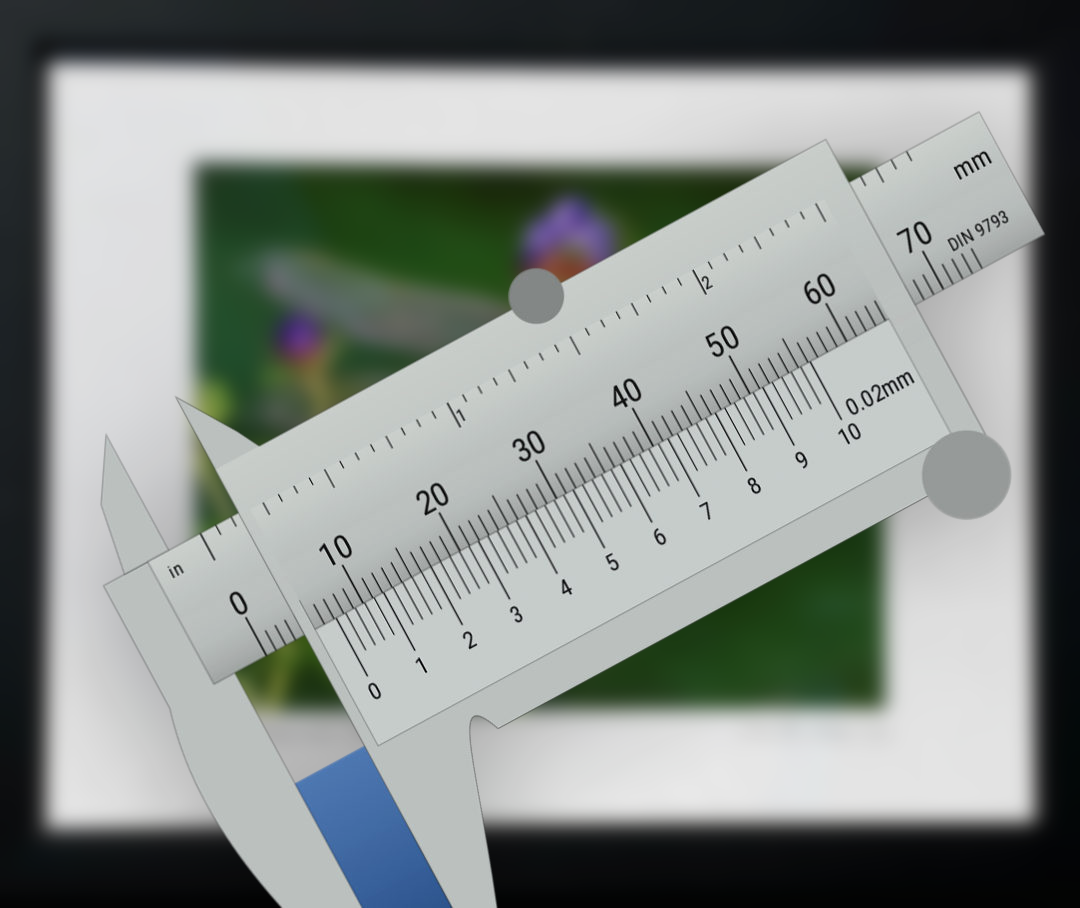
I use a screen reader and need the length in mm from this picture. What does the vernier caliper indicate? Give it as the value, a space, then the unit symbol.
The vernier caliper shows 7.2 mm
